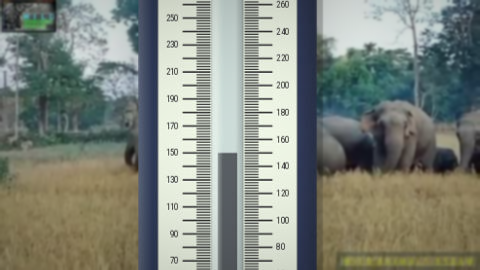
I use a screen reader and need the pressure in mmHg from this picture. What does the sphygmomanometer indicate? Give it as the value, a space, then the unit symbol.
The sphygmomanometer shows 150 mmHg
